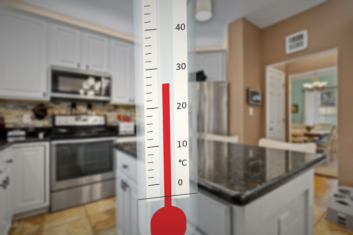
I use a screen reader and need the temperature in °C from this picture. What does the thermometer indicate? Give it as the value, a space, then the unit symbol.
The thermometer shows 26 °C
